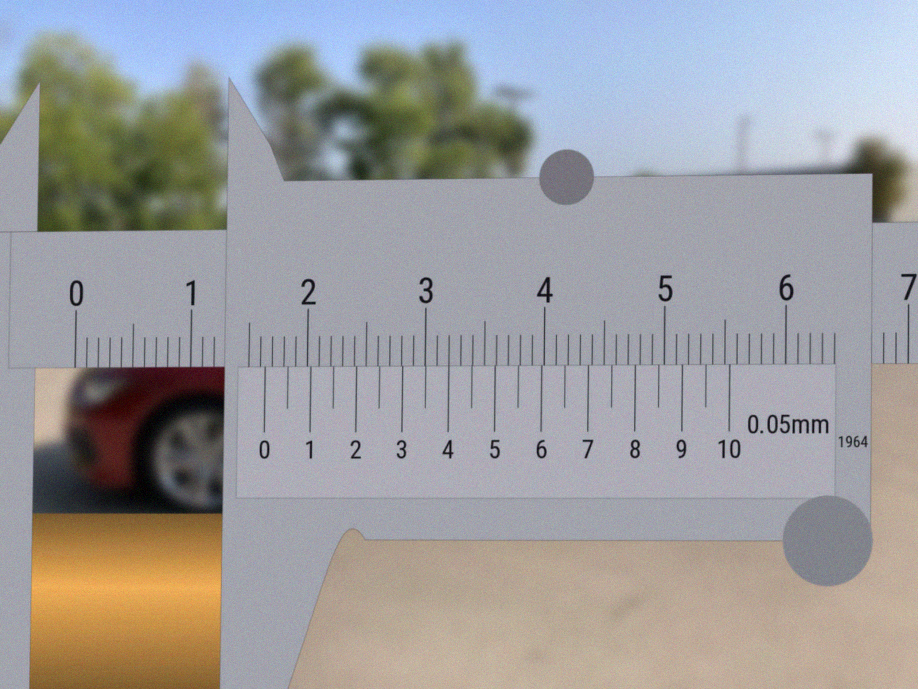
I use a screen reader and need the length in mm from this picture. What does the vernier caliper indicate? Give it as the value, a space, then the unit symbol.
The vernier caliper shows 16.4 mm
